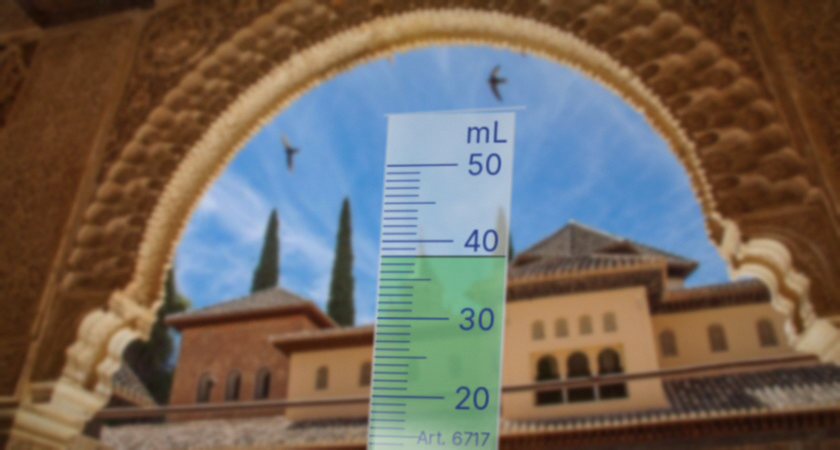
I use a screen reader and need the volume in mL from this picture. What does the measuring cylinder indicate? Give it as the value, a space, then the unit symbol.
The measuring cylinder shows 38 mL
